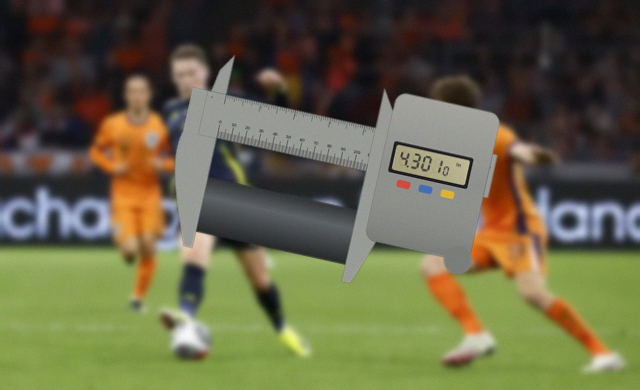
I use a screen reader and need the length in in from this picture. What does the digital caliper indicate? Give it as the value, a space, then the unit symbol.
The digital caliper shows 4.3010 in
